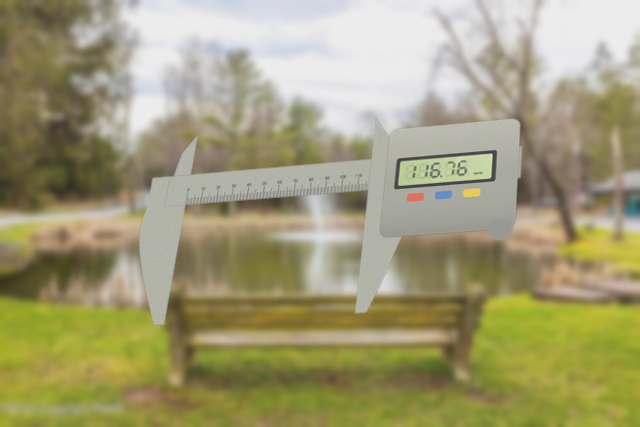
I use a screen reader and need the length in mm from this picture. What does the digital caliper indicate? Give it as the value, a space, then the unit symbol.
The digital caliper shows 116.76 mm
